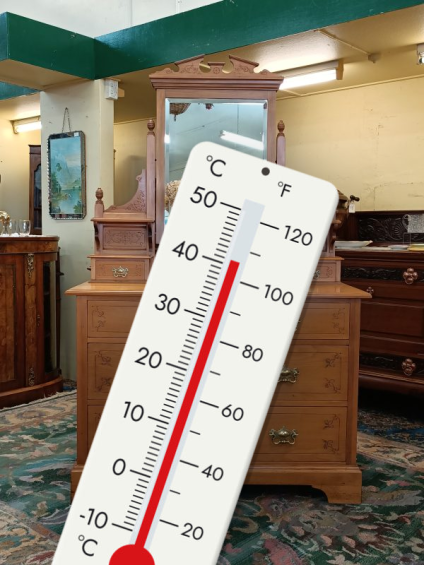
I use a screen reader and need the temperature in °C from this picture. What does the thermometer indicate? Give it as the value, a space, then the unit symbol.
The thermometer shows 41 °C
